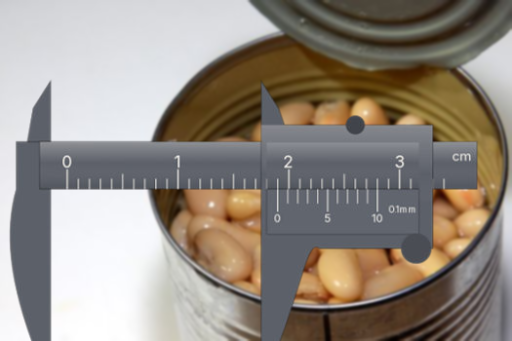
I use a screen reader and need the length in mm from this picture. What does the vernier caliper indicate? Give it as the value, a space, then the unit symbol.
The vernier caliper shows 19.0 mm
